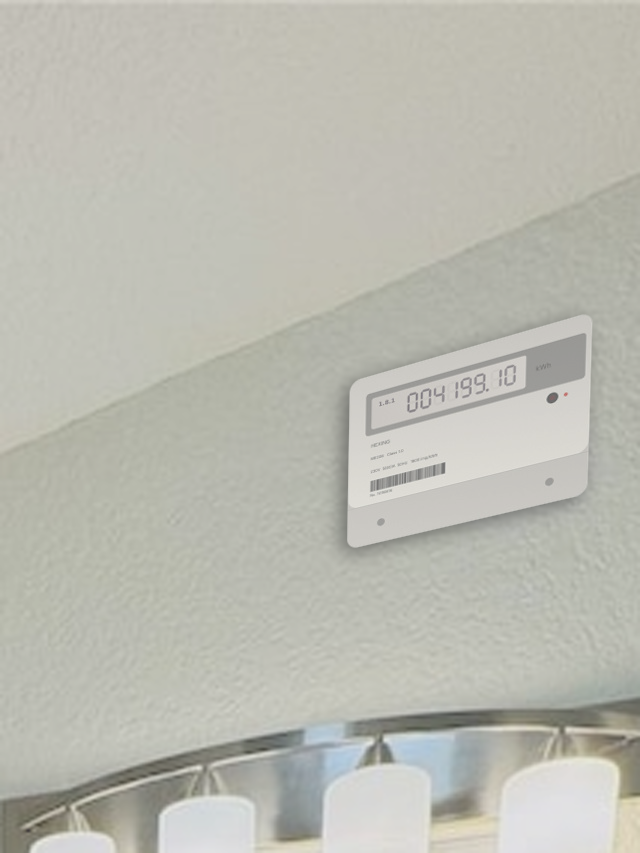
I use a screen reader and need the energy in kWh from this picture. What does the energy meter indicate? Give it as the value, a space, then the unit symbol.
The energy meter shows 4199.10 kWh
